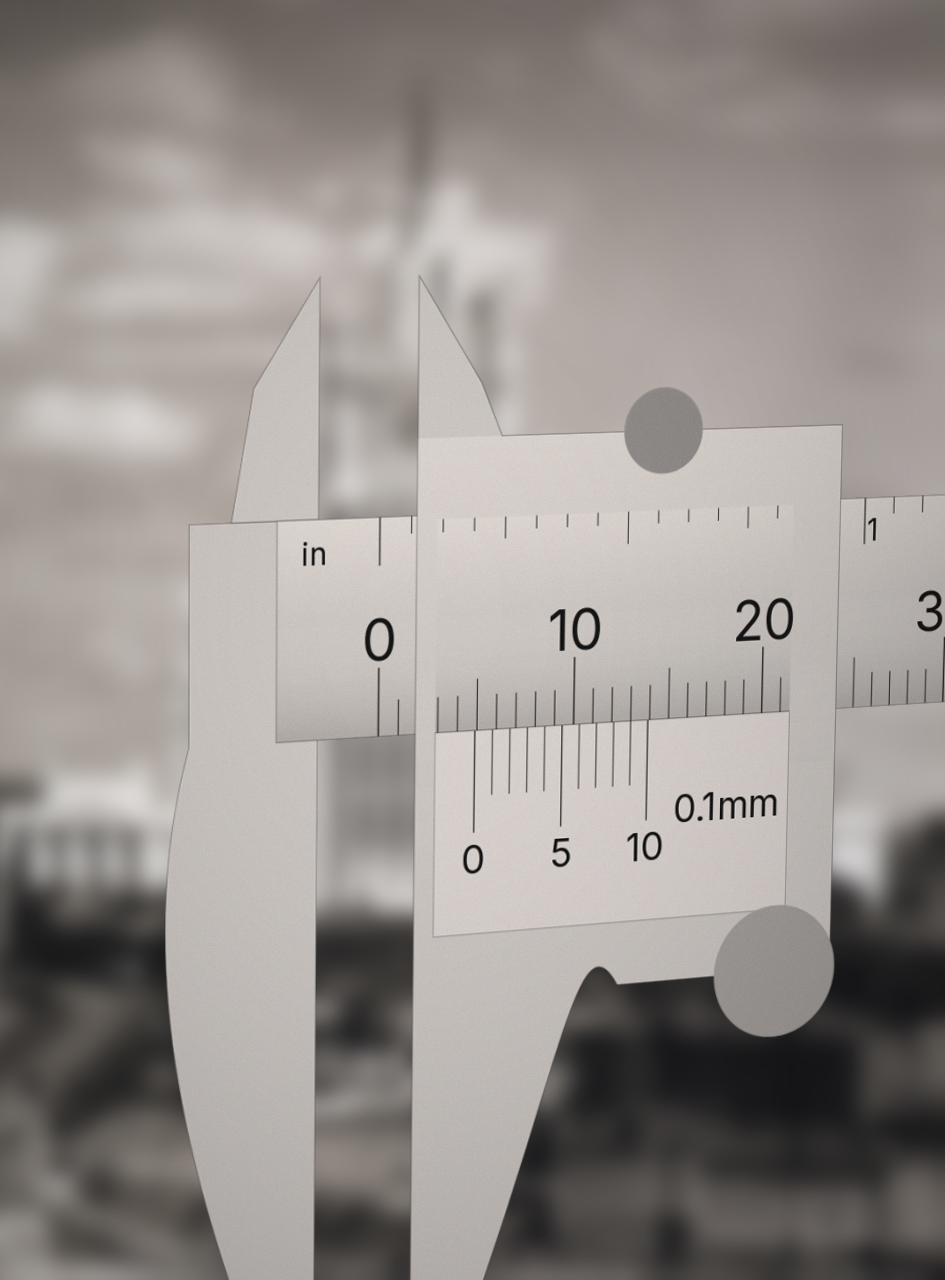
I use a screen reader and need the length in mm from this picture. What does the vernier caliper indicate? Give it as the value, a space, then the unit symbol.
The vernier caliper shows 4.9 mm
